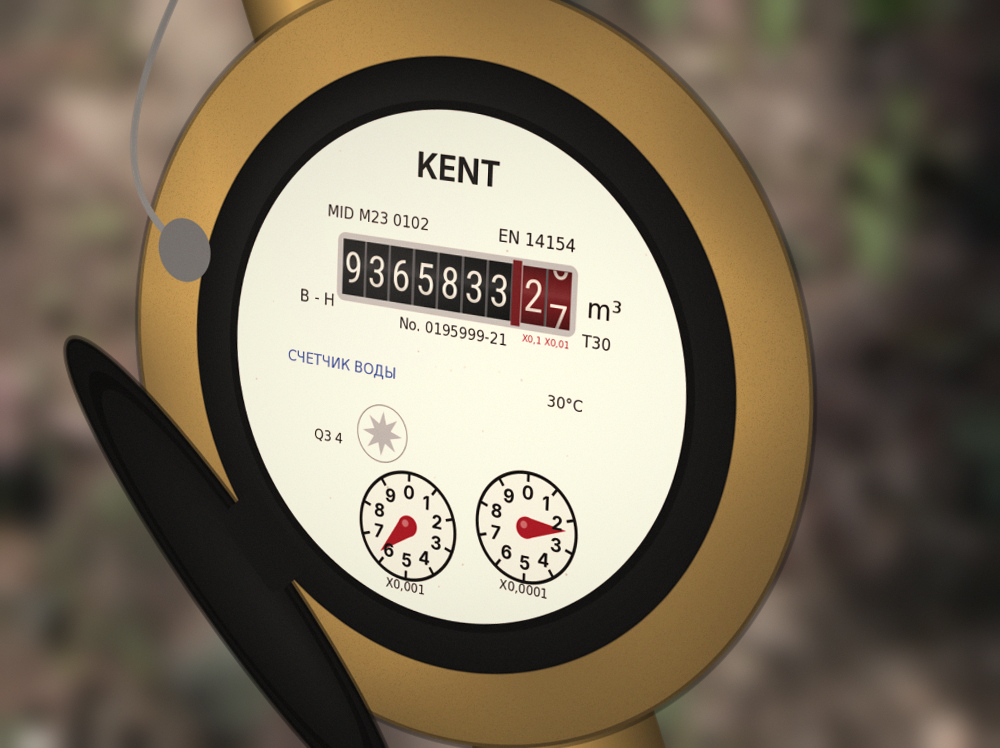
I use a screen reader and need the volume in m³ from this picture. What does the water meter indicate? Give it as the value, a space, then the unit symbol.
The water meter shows 9365833.2662 m³
